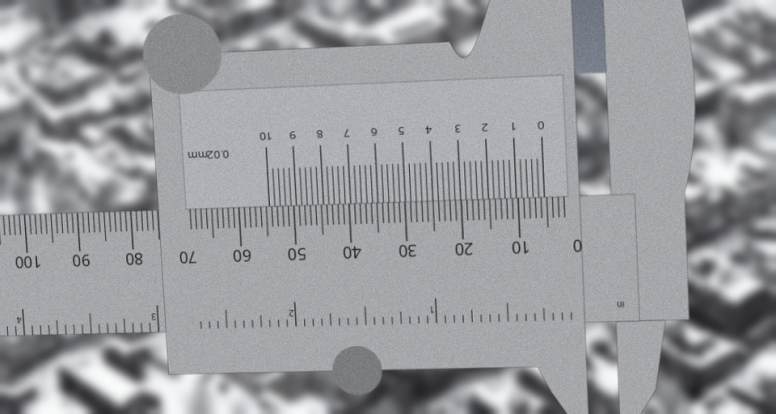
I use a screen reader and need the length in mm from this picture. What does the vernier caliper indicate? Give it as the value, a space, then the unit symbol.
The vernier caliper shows 5.4 mm
